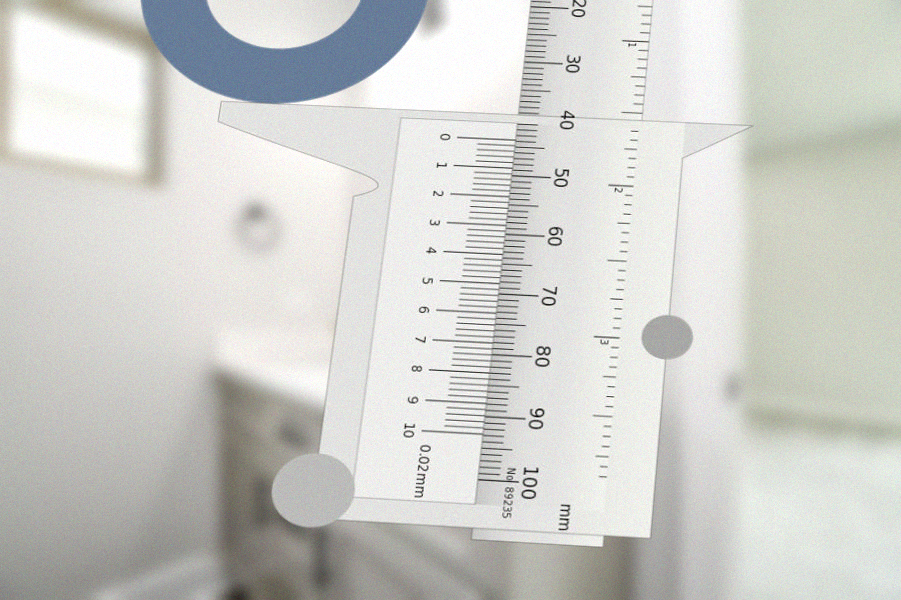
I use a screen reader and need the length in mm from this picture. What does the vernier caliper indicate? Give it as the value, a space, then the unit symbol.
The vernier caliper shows 43.8 mm
